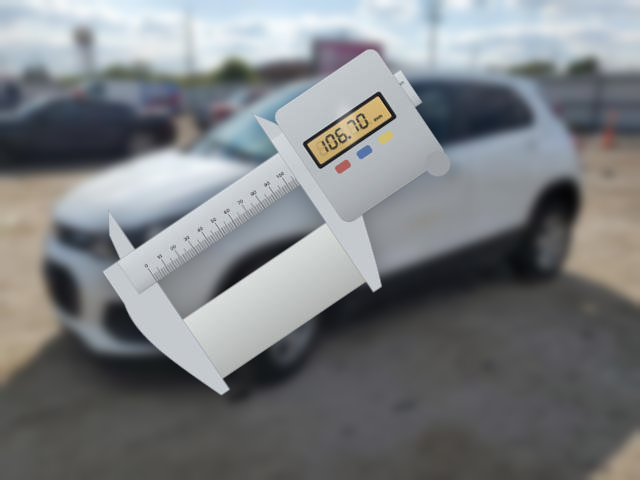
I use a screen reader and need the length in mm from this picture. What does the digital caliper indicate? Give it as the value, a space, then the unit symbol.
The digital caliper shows 106.70 mm
